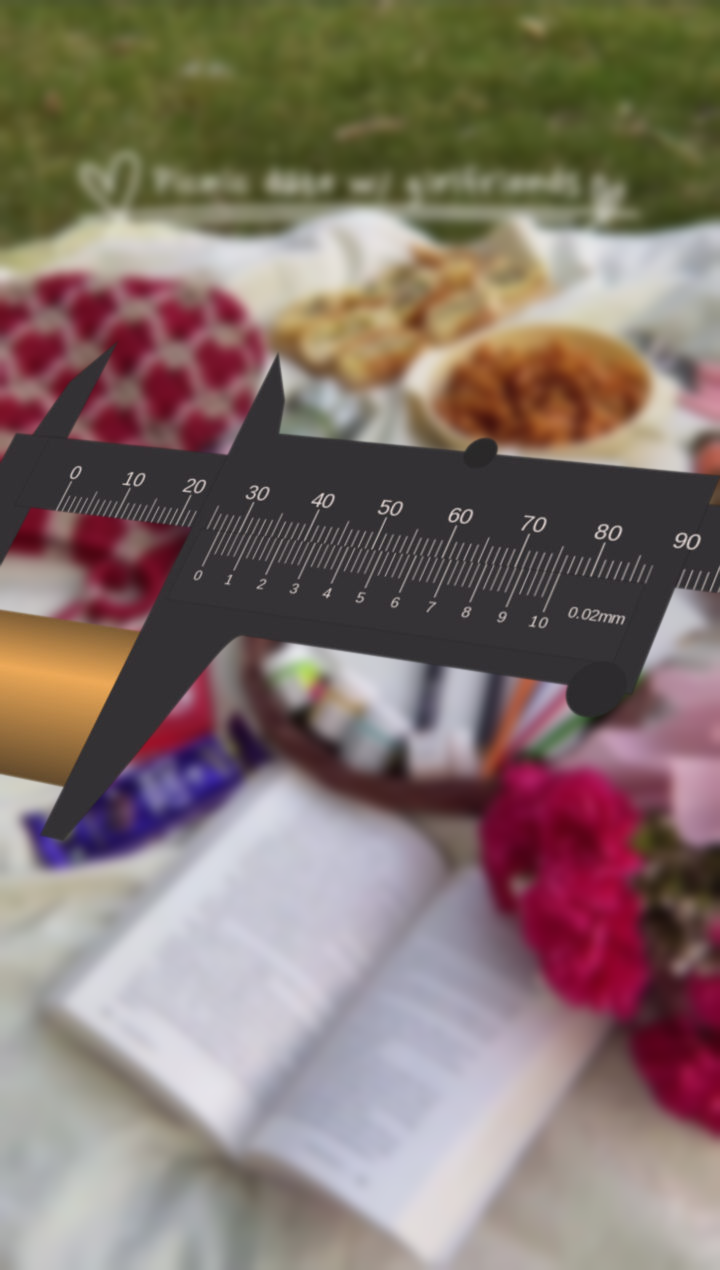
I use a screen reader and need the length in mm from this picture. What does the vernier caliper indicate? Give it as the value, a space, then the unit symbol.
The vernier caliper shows 27.0 mm
